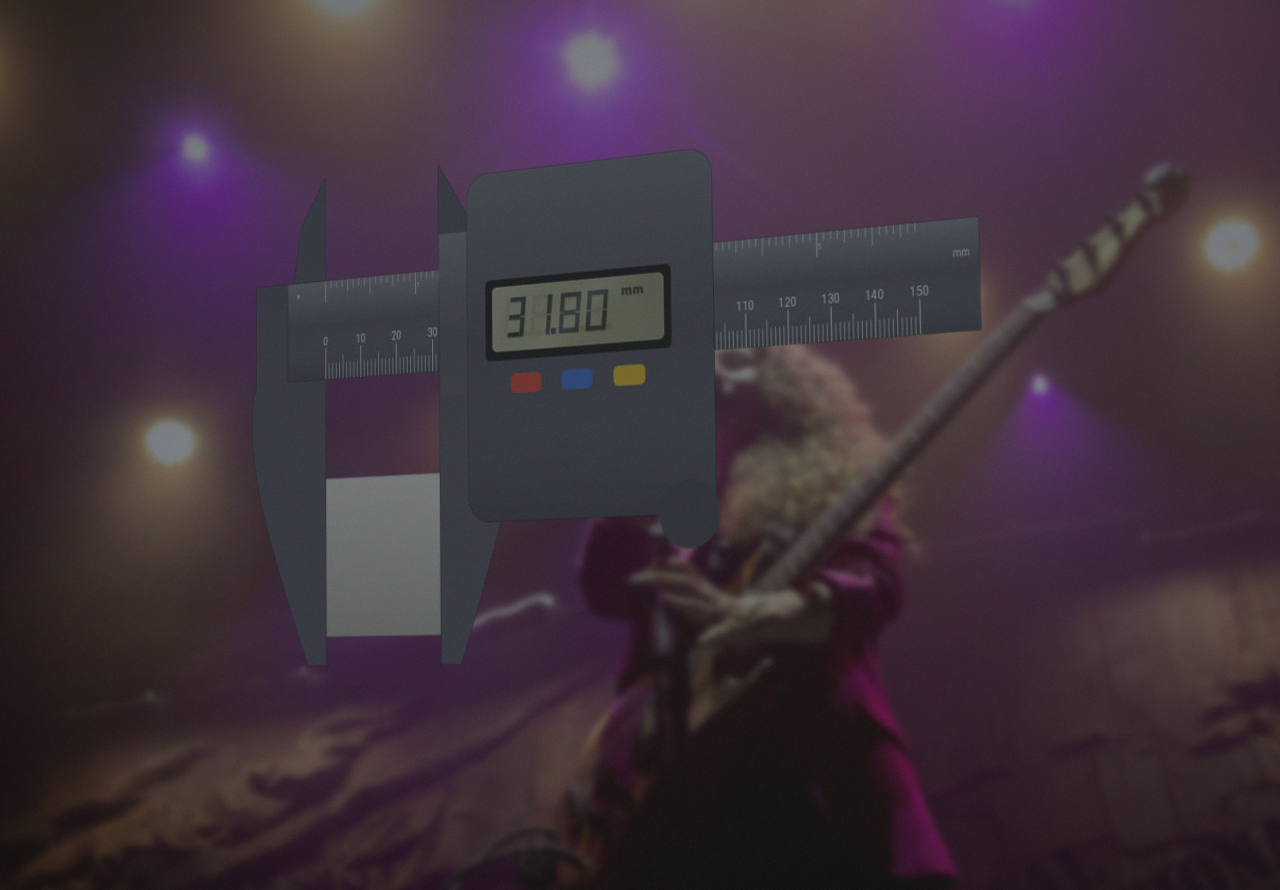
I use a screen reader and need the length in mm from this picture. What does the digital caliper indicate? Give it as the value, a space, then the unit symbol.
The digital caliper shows 31.80 mm
